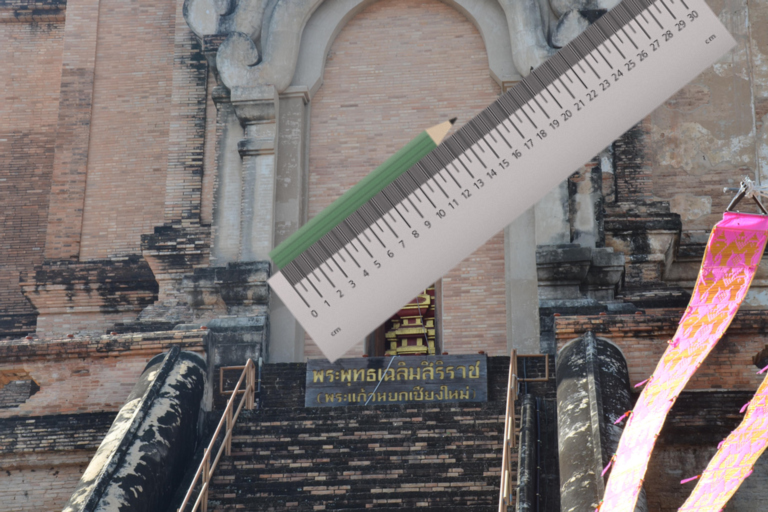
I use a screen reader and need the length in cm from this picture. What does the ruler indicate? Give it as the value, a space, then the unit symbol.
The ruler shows 14.5 cm
